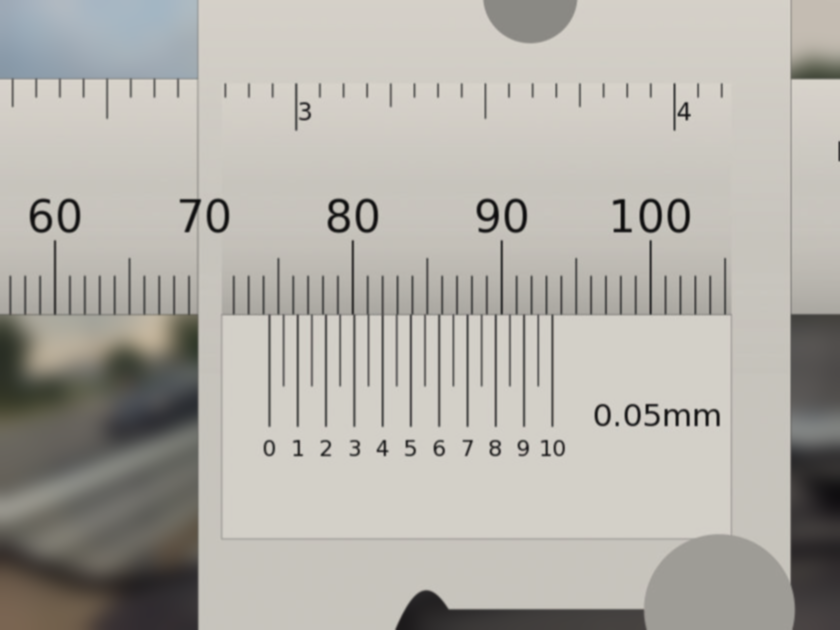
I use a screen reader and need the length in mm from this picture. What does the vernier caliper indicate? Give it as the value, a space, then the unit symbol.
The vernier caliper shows 74.4 mm
